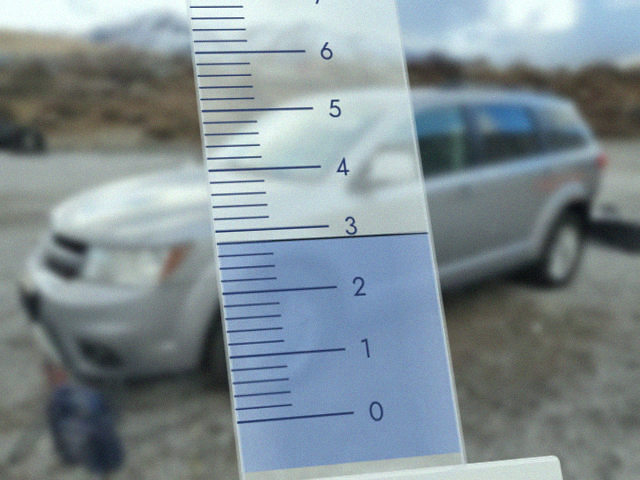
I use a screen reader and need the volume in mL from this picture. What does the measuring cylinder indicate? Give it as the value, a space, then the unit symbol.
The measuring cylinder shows 2.8 mL
